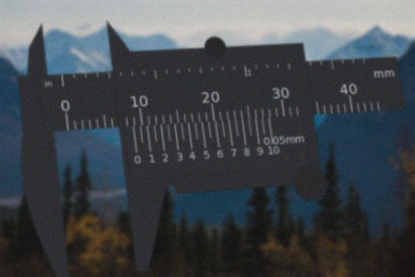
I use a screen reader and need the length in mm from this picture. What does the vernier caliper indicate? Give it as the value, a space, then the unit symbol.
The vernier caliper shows 8.8 mm
